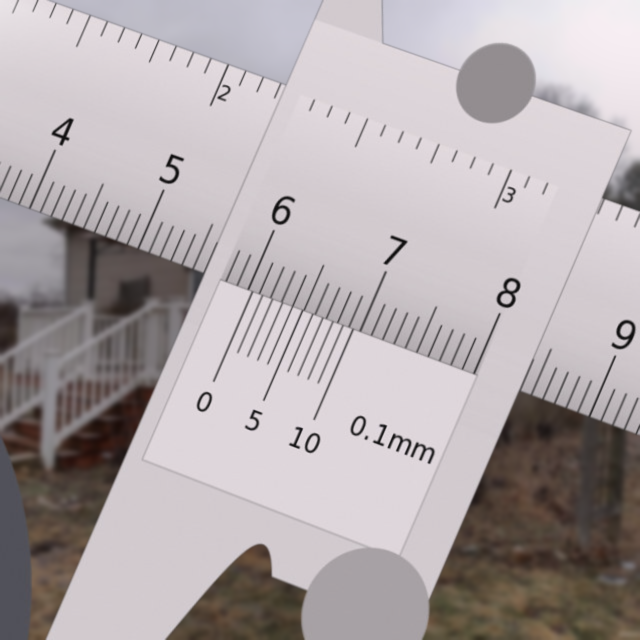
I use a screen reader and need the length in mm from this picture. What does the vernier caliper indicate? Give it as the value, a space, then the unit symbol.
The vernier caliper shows 60.4 mm
